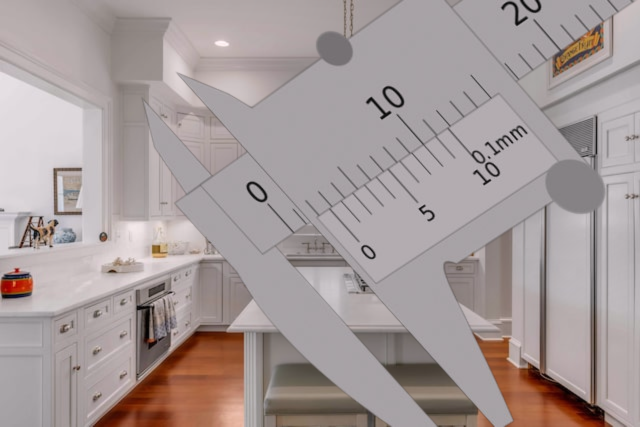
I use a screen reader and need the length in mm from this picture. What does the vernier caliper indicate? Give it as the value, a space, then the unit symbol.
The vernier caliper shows 2.8 mm
